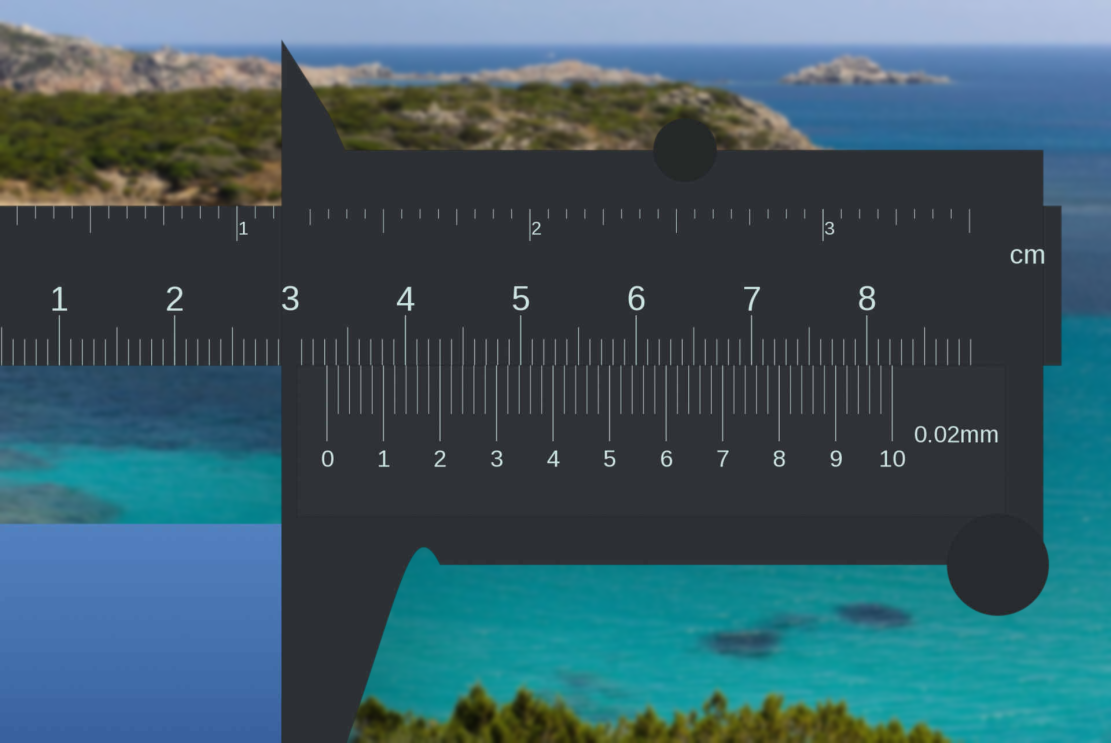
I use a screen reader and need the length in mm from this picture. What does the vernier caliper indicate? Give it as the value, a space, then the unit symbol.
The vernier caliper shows 33.2 mm
